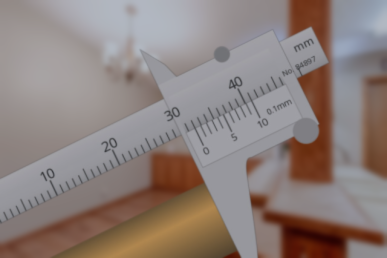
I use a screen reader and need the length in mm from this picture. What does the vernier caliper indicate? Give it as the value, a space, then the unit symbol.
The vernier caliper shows 32.0 mm
